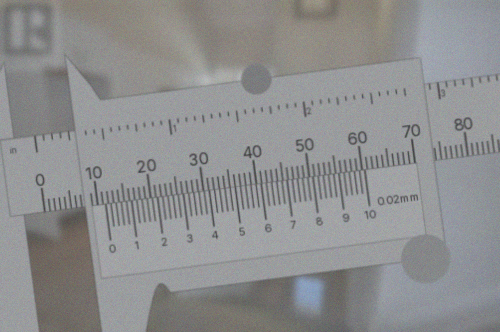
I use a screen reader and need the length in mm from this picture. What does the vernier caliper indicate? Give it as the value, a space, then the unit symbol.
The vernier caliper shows 11.5 mm
